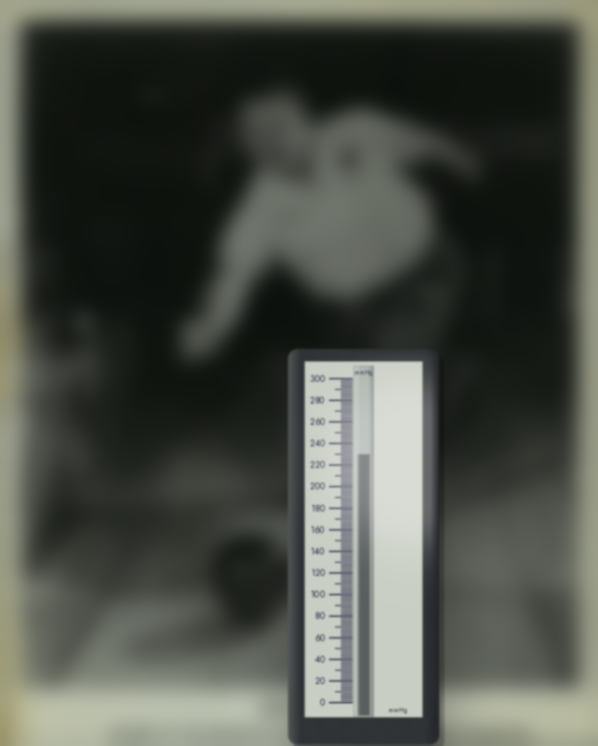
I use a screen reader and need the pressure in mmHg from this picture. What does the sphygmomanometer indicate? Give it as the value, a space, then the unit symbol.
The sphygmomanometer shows 230 mmHg
